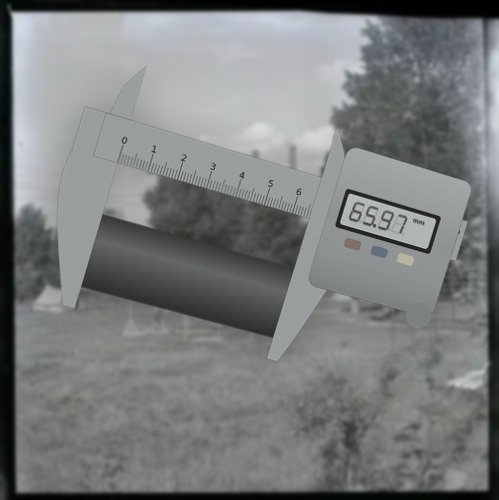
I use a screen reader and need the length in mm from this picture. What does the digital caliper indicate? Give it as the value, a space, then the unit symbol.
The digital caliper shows 65.97 mm
